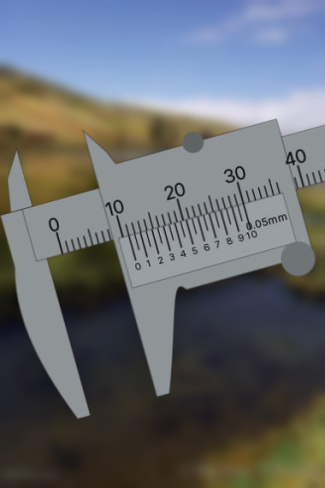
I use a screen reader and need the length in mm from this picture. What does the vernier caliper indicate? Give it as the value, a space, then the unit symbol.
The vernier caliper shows 11.0 mm
